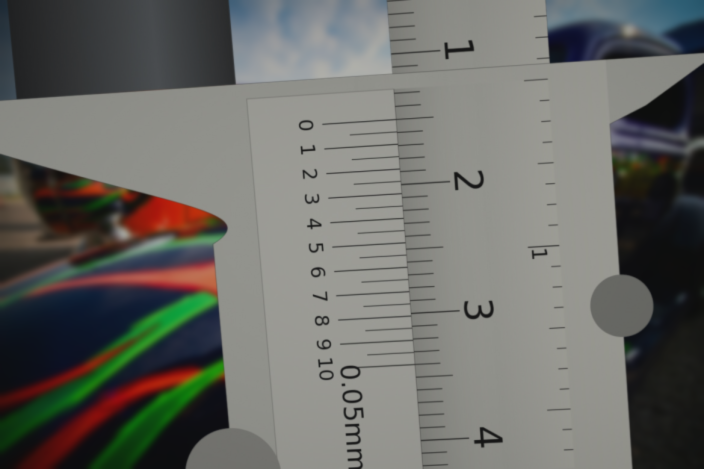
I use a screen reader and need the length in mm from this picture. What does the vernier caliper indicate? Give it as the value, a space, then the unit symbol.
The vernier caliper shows 15.0 mm
